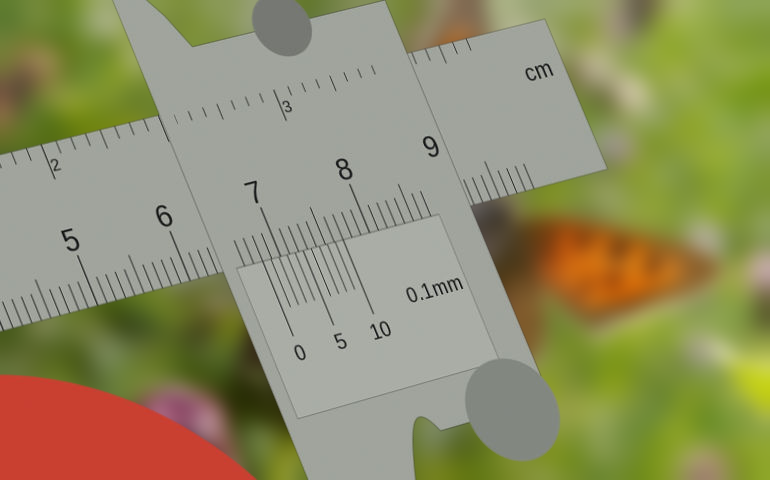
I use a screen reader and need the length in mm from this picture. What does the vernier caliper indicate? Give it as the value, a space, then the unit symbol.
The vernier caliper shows 68.0 mm
